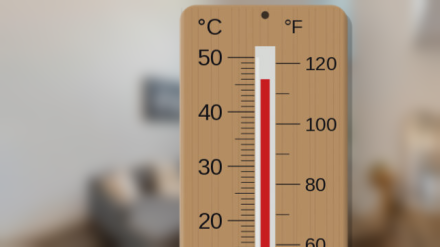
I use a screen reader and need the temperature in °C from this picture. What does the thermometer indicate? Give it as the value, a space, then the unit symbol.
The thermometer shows 46 °C
